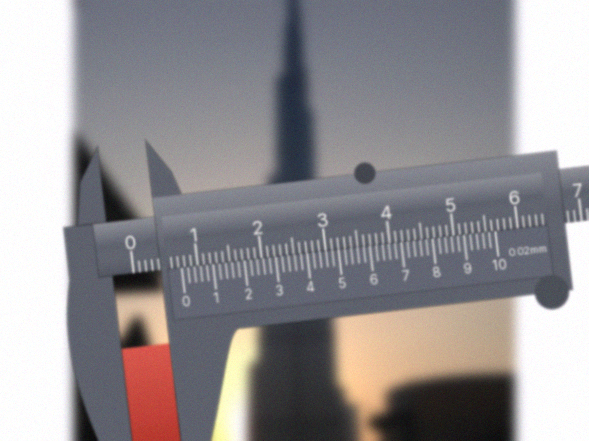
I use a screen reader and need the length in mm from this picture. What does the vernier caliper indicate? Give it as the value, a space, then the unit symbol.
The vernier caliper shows 7.5 mm
